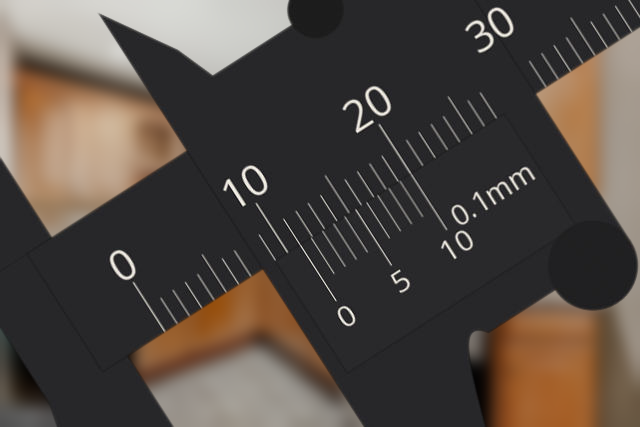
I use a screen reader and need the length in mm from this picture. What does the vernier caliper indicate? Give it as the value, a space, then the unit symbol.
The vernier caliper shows 11.0 mm
